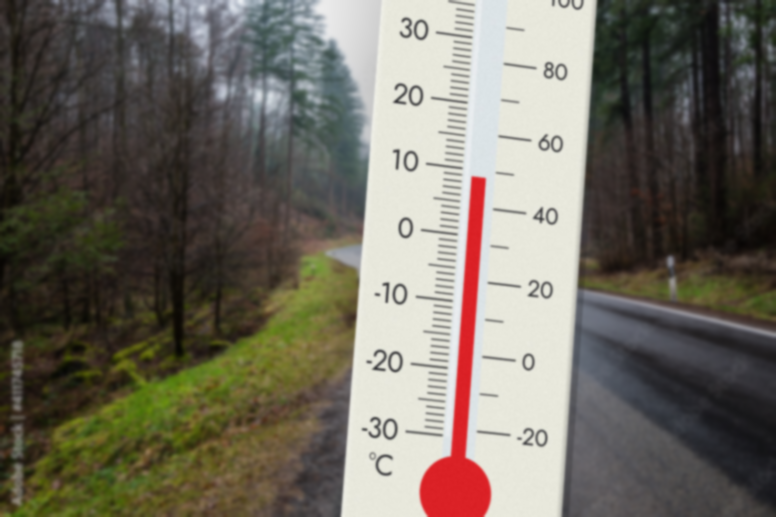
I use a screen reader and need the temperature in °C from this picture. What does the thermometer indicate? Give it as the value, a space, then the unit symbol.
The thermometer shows 9 °C
